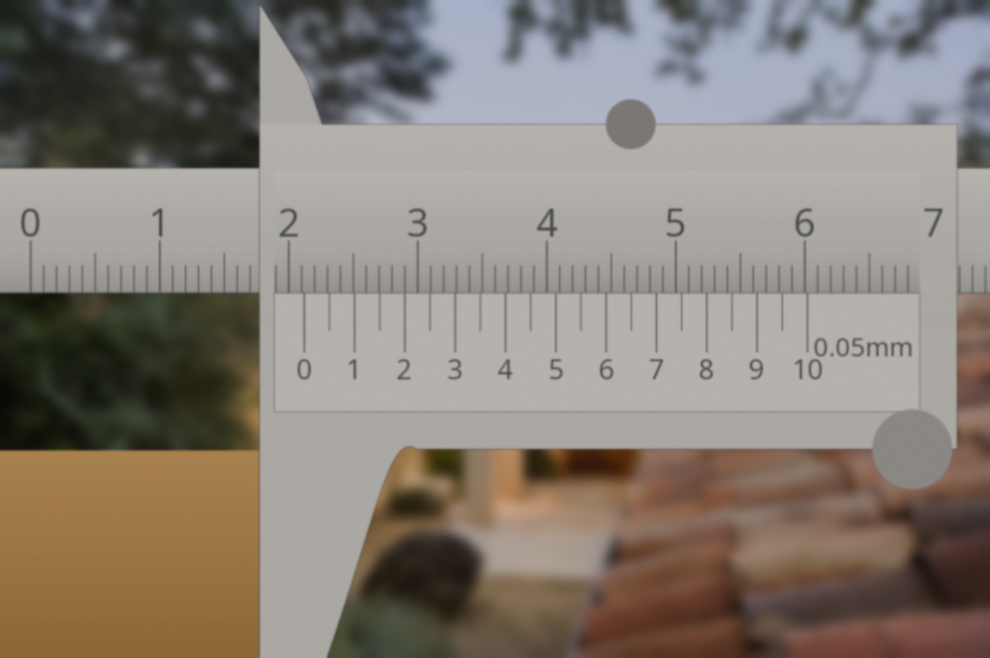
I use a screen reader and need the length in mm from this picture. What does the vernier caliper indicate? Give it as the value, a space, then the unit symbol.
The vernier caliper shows 21.2 mm
